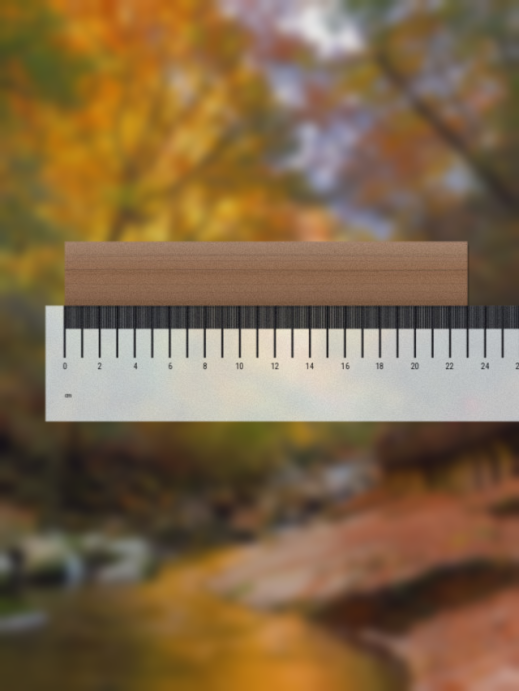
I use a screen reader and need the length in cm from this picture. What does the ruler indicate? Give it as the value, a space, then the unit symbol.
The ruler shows 23 cm
